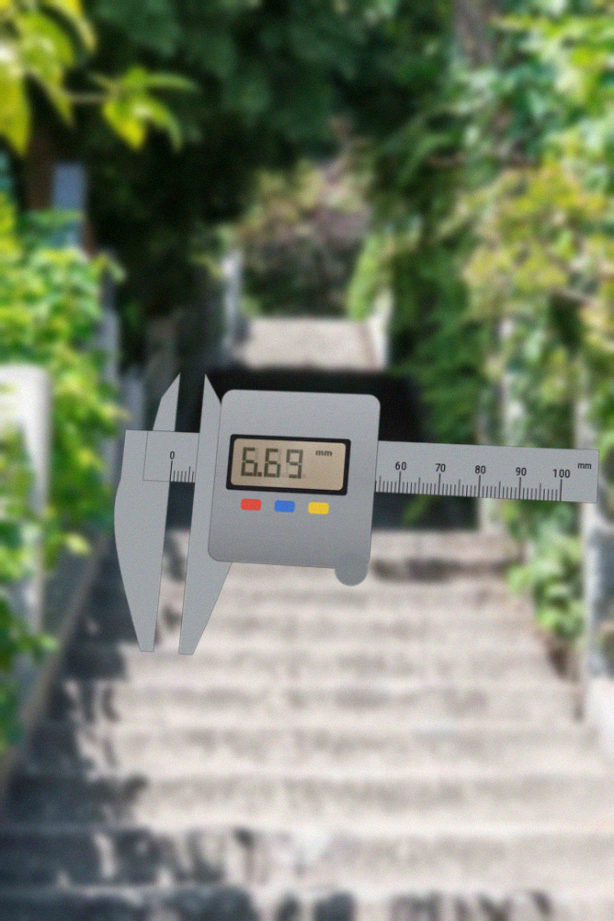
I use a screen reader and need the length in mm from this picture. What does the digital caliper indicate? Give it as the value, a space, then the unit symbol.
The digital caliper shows 6.69 mm
